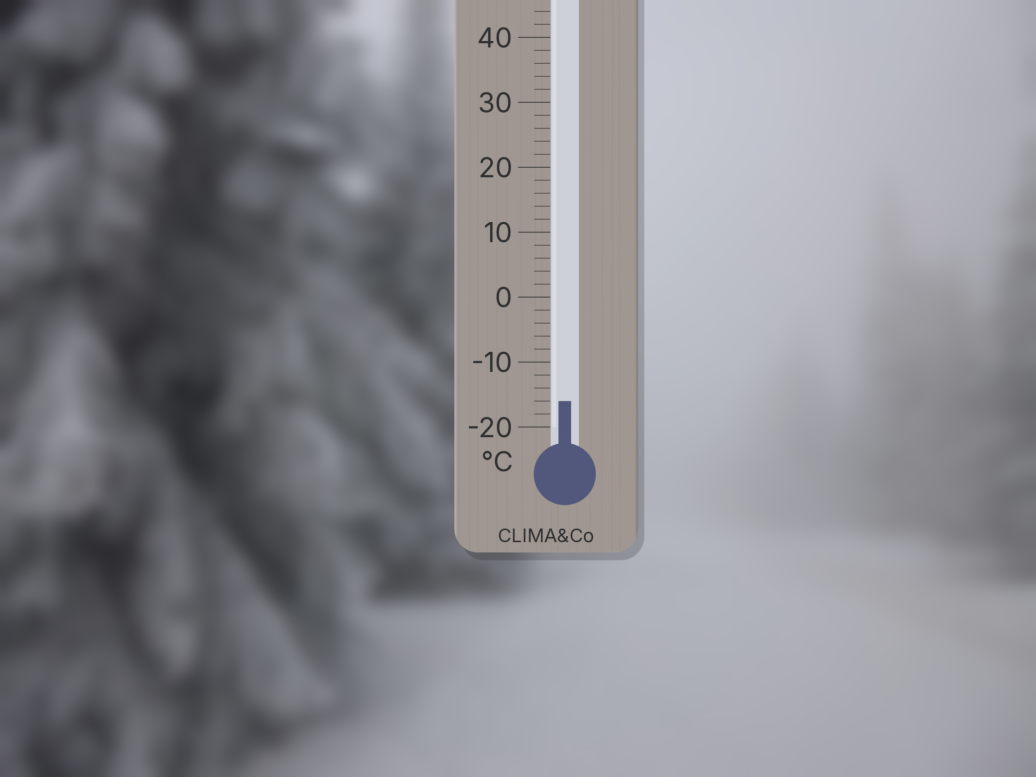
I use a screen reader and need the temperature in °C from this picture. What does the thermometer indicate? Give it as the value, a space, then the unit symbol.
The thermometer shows -16 °C
